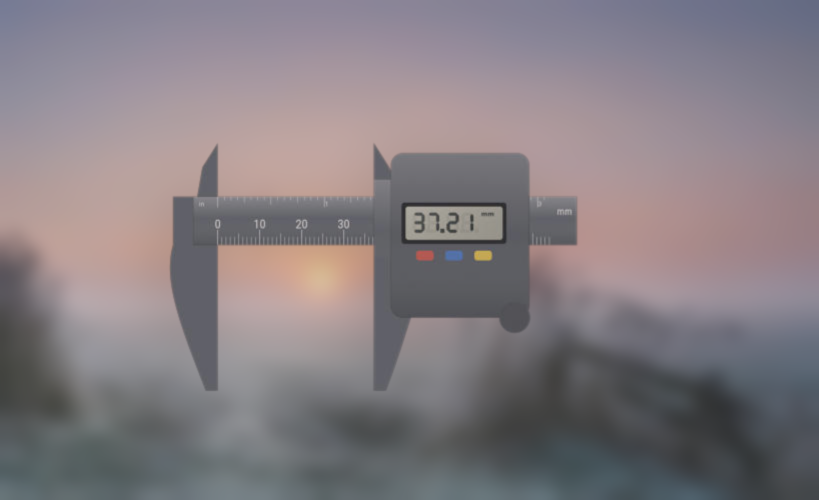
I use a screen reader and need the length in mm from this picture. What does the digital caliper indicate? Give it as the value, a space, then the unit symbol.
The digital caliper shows 37.21 mm
